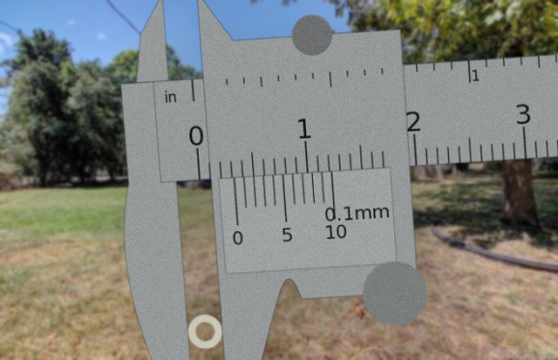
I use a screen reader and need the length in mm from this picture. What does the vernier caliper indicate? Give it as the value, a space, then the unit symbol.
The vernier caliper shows 3.2 mm
